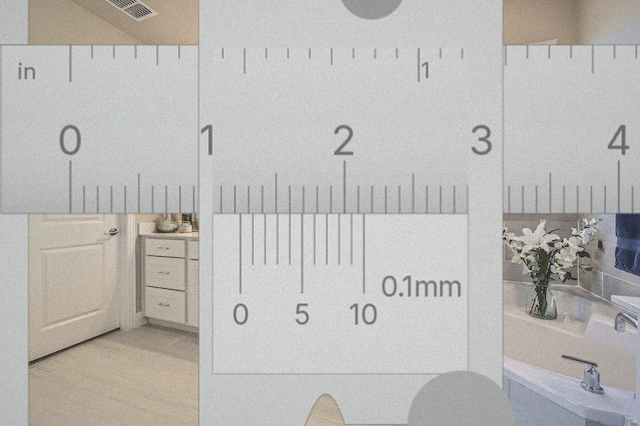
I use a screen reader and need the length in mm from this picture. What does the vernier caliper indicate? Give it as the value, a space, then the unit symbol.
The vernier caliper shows 12.4 mm
